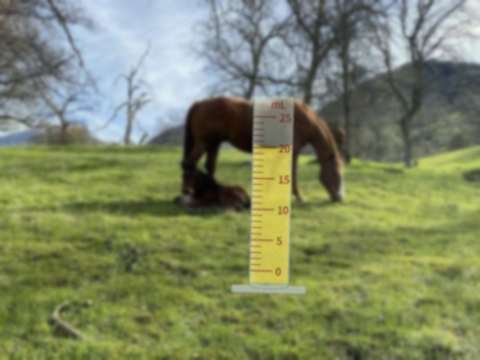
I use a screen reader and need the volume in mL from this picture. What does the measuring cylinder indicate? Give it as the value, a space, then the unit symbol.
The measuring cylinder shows 20 mL
